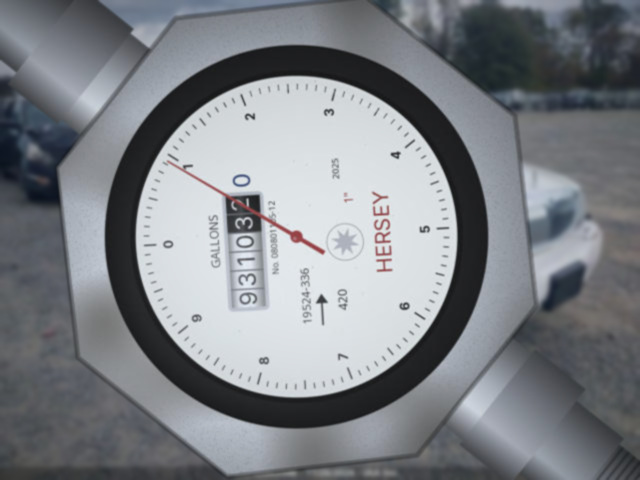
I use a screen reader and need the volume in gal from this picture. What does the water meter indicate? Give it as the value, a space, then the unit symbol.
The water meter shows 9310320.9 gal
